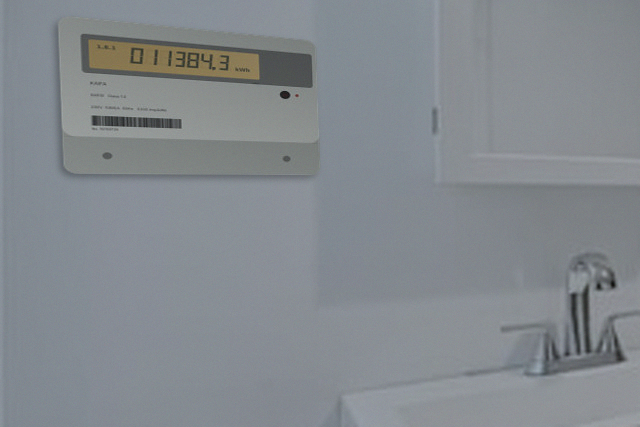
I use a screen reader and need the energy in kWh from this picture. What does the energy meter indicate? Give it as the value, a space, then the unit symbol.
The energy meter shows 11384.3 kWh
